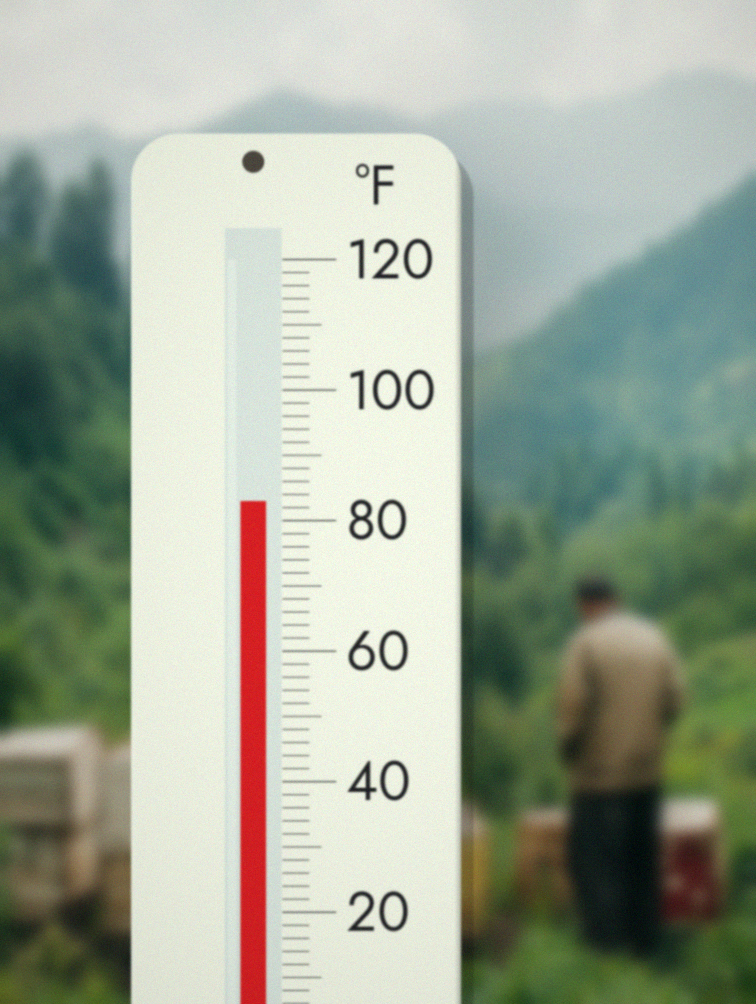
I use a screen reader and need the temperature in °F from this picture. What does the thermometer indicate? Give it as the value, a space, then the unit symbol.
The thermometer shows 83 °F
